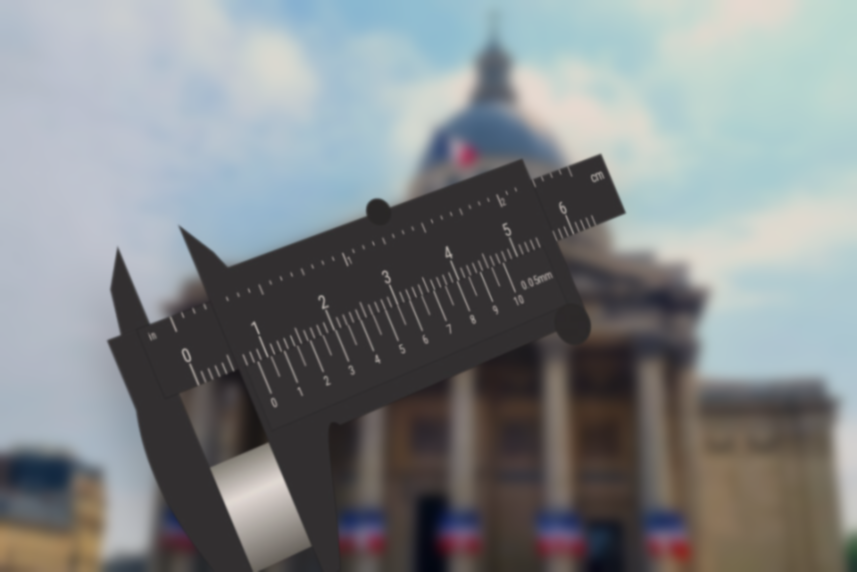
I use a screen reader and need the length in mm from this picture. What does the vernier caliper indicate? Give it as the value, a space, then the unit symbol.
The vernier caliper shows 8.5 mm
